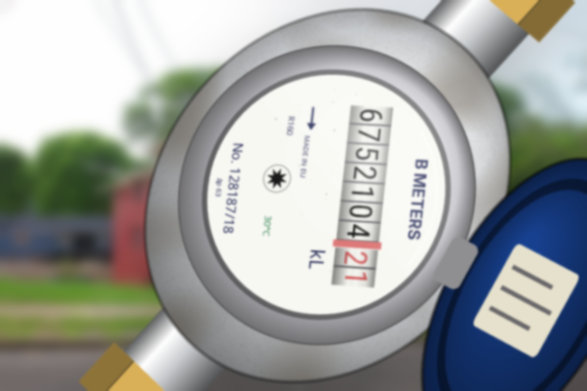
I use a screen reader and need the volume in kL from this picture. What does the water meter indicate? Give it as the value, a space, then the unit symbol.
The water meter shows 6752104.21 kL
